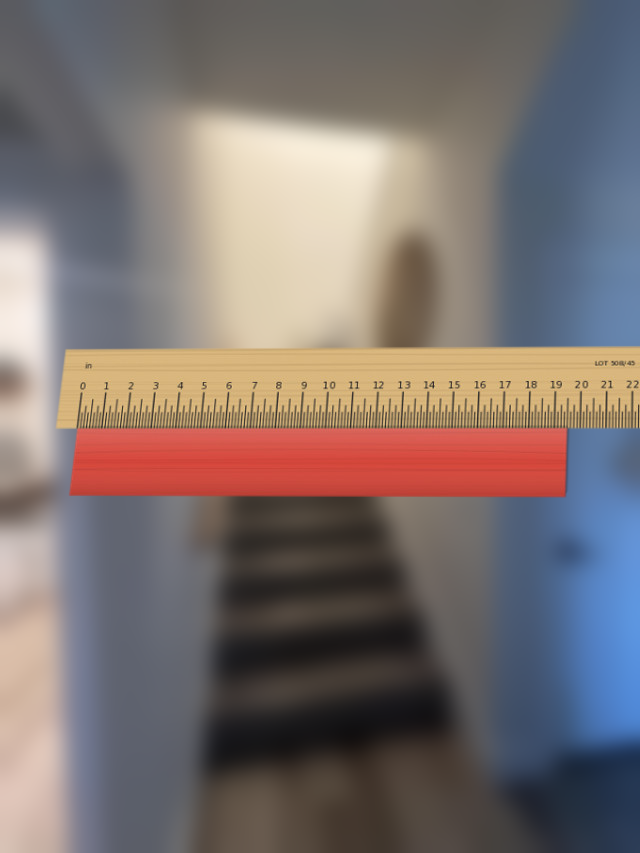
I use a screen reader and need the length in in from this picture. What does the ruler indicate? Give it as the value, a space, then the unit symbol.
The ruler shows 19.5 in
